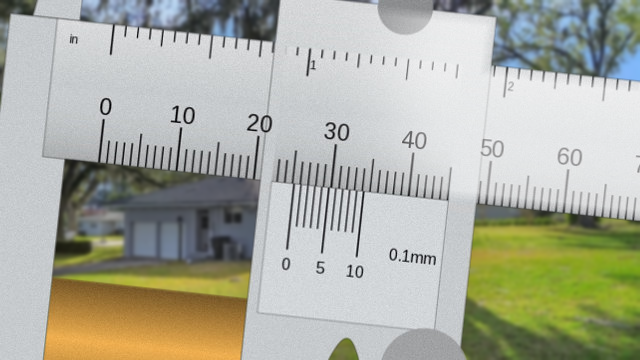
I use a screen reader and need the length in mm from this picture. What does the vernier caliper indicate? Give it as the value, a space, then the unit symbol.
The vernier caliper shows 25.2 mm
